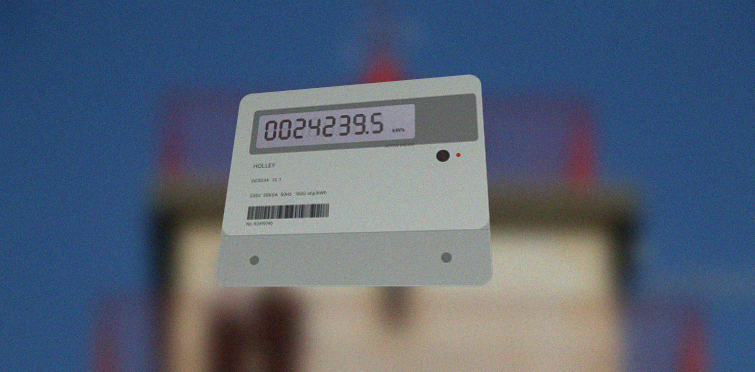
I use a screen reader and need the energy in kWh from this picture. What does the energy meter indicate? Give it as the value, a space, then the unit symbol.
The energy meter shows 24239.5 kWh
